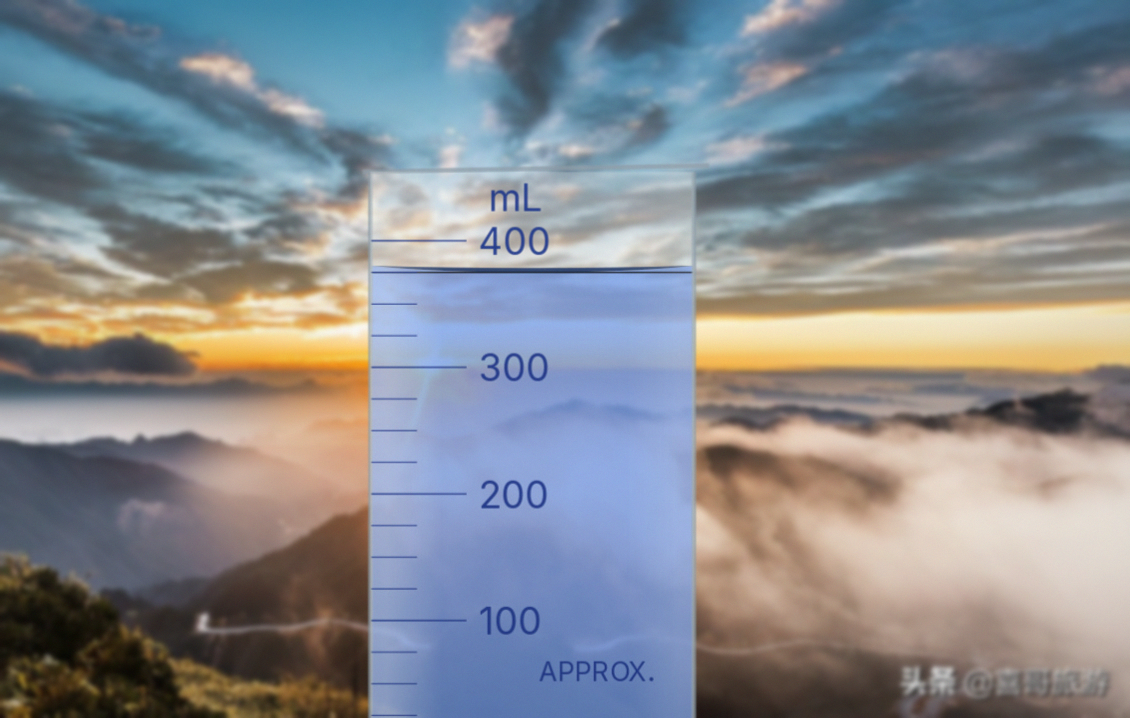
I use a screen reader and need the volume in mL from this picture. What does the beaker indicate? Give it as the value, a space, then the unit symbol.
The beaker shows 375 mL
